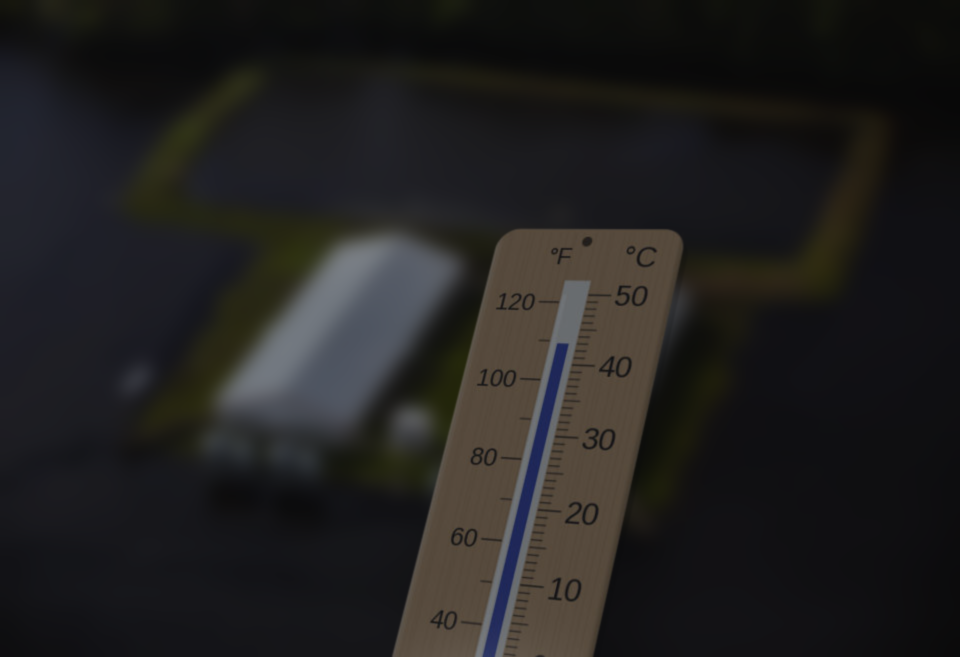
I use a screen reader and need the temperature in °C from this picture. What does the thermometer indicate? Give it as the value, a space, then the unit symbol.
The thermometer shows 43 °C
